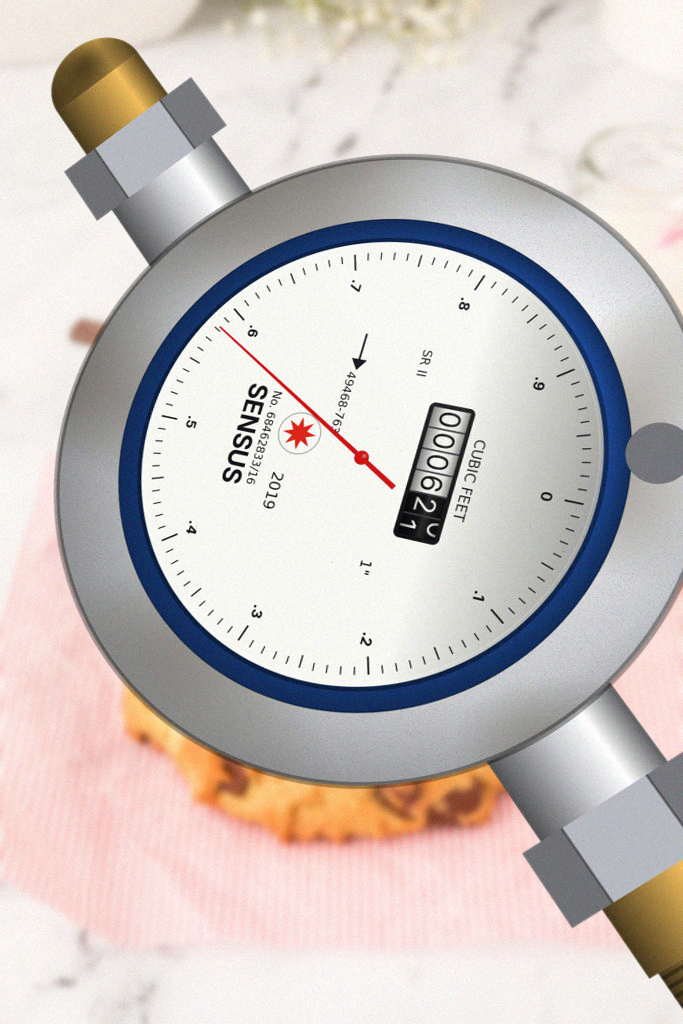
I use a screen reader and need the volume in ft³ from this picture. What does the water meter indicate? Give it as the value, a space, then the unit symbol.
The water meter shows 620.58 ft³
